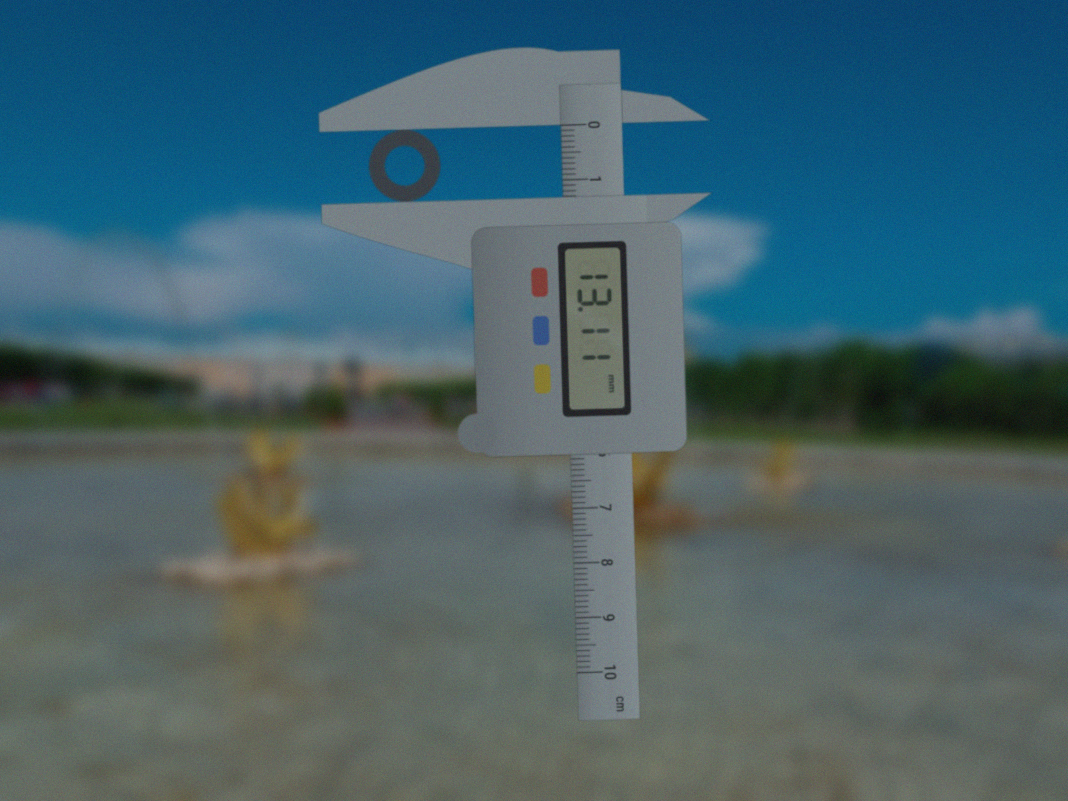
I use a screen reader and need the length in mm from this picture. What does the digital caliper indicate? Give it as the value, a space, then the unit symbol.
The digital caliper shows 13.11 mm
